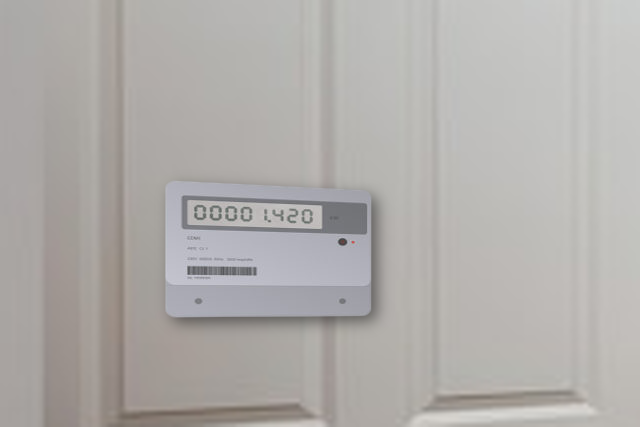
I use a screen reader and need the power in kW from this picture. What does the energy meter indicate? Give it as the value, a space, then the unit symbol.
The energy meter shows 1.420 kW
